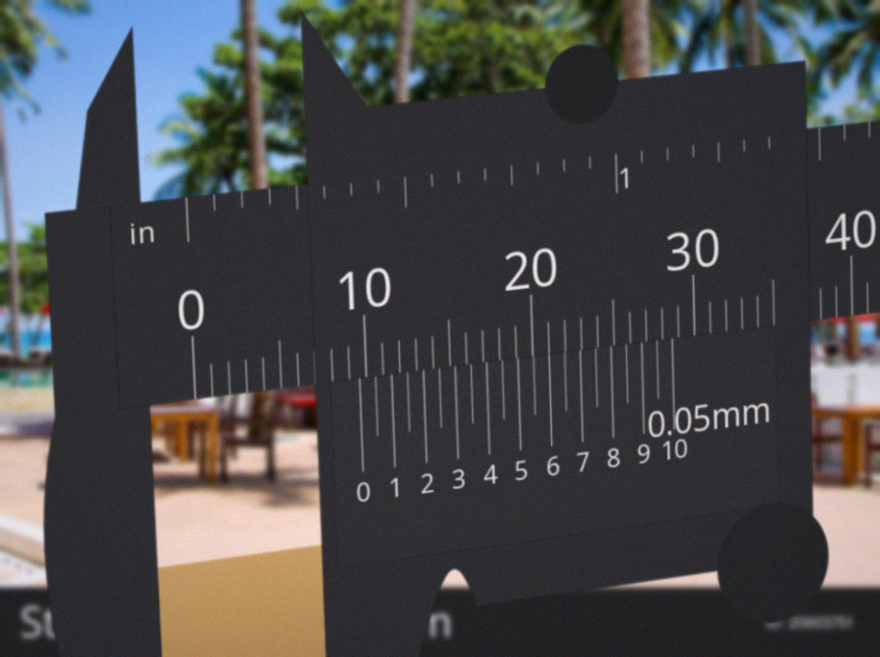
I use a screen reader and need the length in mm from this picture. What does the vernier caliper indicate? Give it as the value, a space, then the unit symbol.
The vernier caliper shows 9.6 mm
